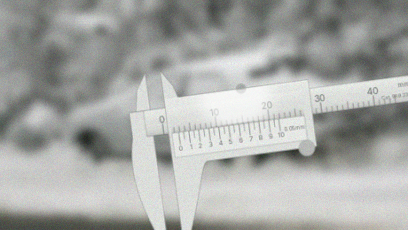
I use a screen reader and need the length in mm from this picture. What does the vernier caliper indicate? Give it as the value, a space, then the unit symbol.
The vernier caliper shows 2.8 mm
